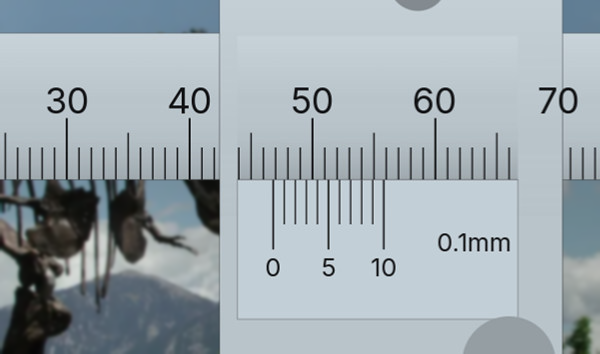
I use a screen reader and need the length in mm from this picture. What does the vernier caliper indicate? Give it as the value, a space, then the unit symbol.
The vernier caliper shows 46.8 mm
